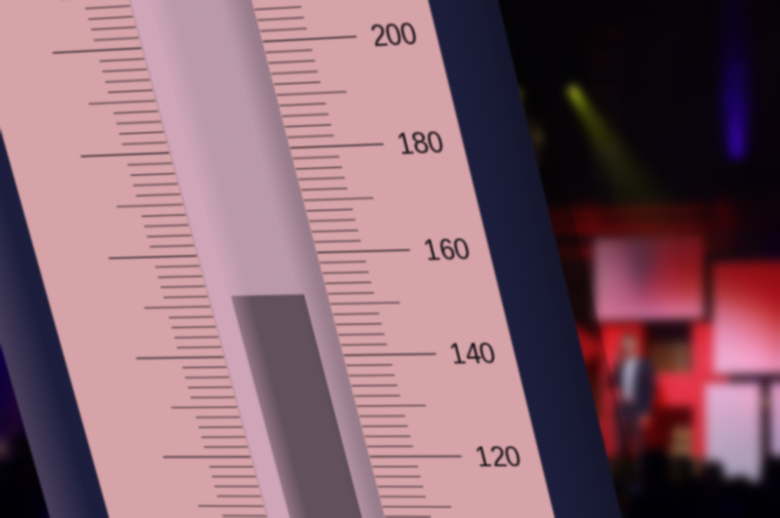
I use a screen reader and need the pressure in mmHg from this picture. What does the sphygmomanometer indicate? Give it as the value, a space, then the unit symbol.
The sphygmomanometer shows 152 mmHg
